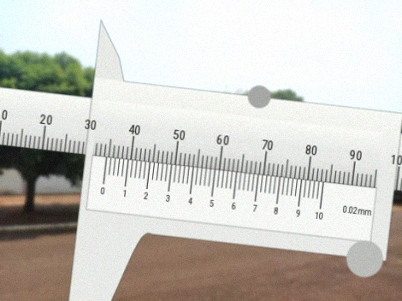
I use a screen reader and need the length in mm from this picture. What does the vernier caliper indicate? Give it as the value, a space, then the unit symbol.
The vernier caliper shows 34.5 mm
